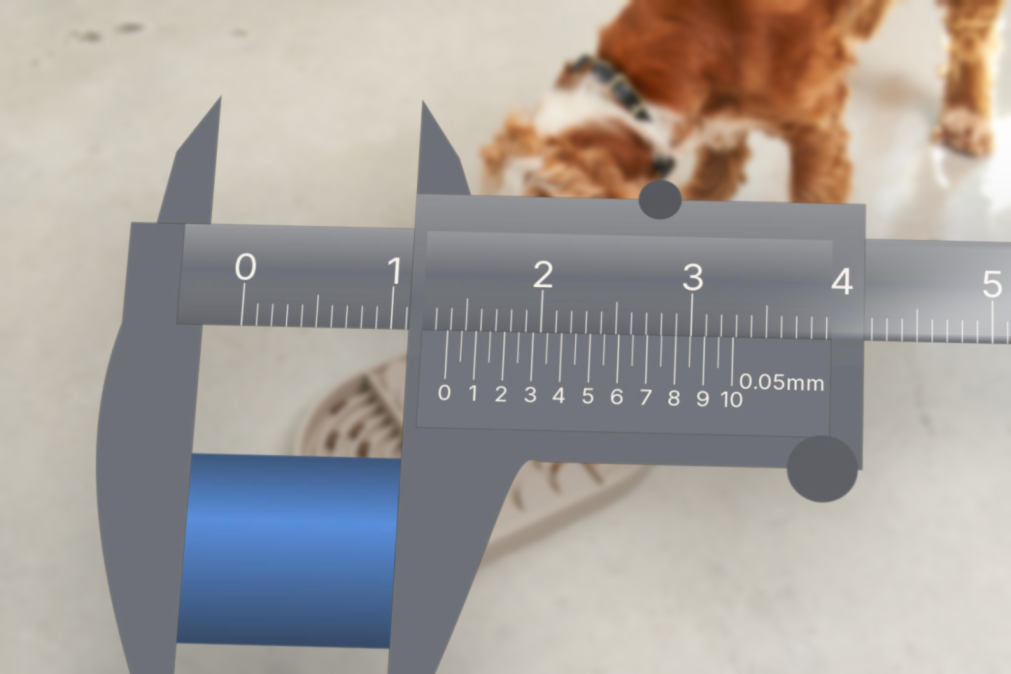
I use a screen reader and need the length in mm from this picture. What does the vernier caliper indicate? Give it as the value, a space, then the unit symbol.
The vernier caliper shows 13.8 mm
